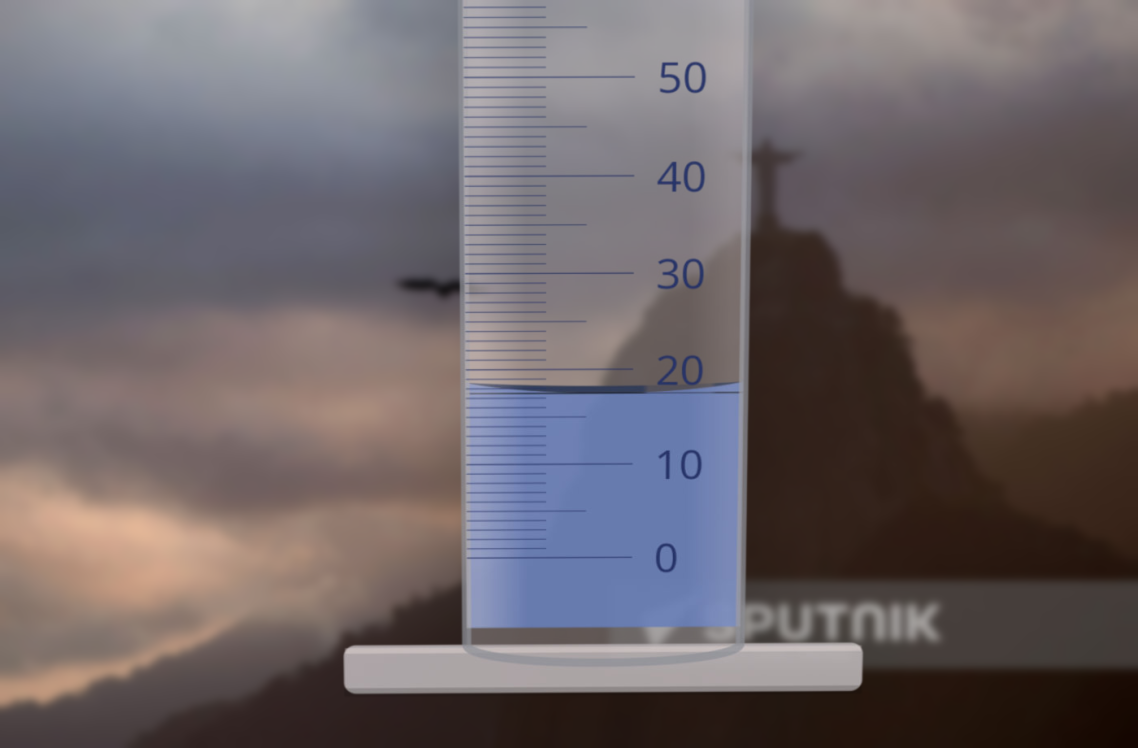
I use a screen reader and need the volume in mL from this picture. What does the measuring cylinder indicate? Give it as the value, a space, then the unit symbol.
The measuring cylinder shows 17.5 mL
